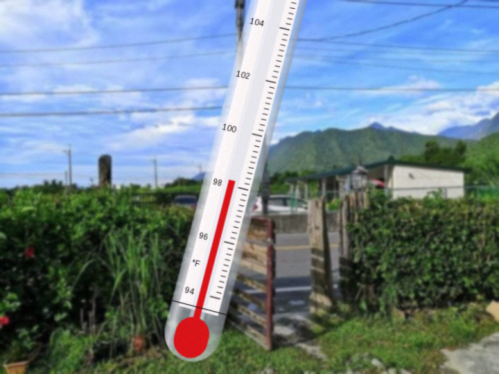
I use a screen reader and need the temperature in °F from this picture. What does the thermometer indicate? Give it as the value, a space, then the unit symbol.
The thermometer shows 98.2 °F
